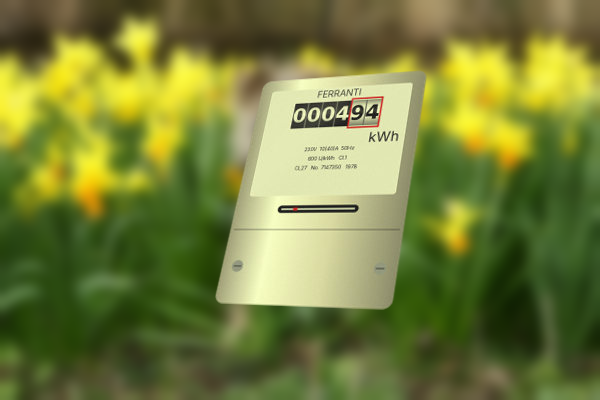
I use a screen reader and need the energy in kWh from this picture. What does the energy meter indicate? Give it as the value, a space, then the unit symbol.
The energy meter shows 4.94 kWh
